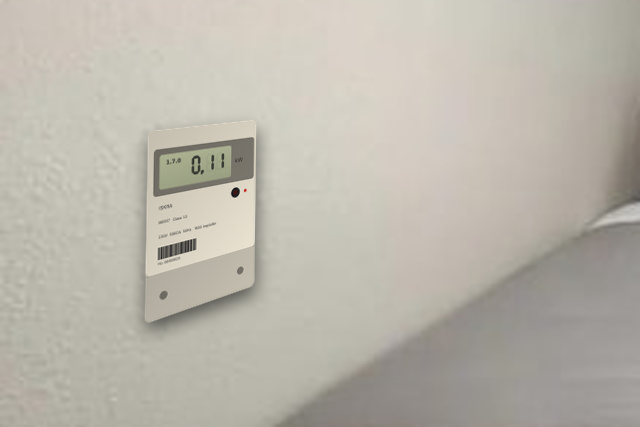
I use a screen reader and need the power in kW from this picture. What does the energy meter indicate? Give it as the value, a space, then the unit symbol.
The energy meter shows 0.11 kW
